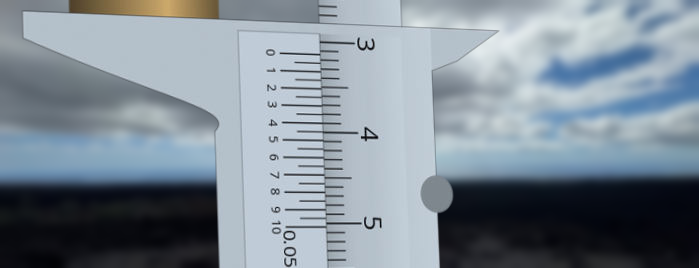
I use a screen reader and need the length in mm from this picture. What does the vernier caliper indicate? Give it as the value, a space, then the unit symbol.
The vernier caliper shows 31.4 mm
